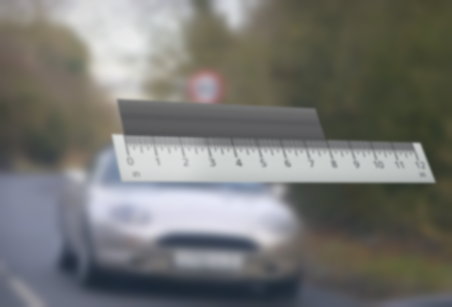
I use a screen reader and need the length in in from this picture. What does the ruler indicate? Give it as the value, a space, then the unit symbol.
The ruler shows 8 in
